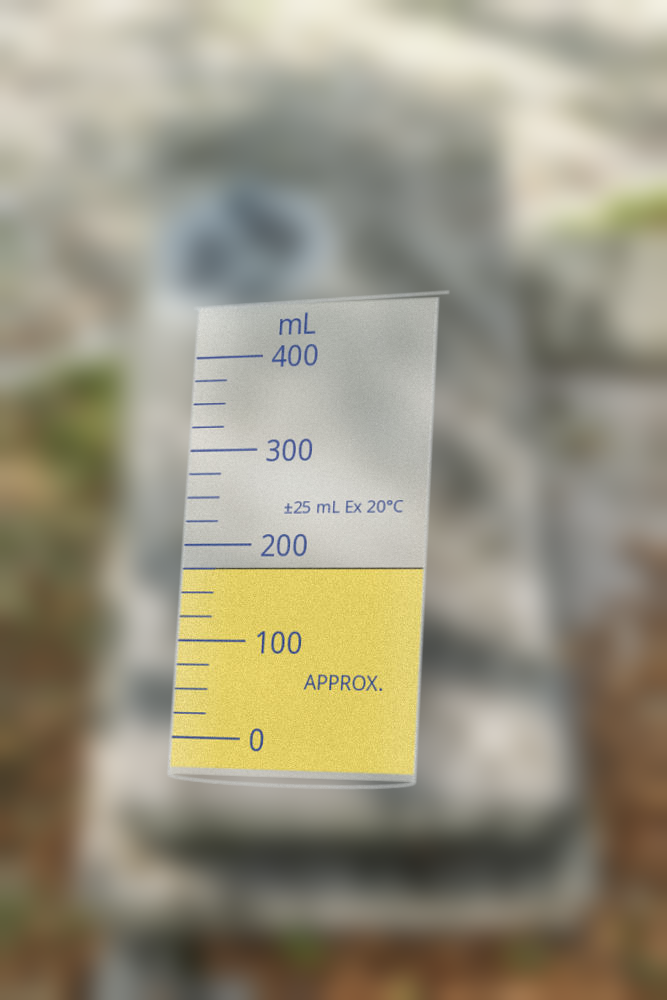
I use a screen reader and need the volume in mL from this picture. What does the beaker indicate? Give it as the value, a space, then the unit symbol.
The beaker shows 175 mL
